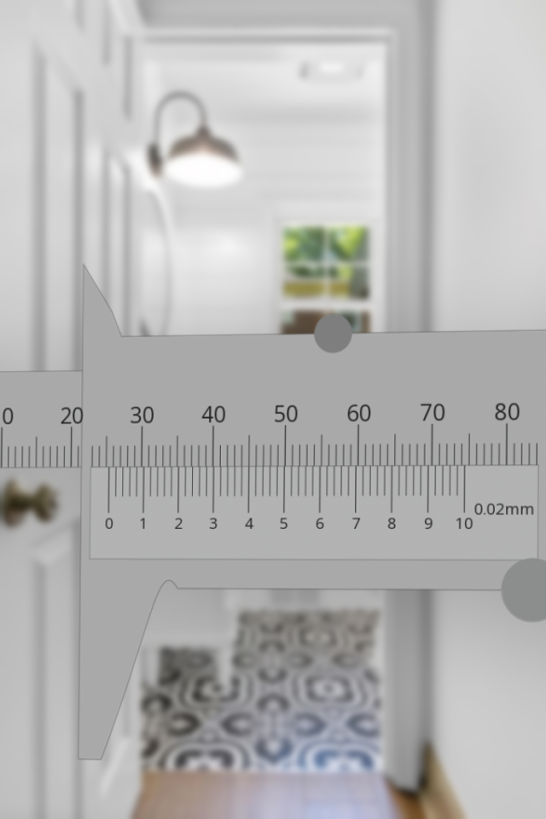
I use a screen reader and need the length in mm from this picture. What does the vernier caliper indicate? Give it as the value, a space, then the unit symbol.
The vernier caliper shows 25.4 mm
